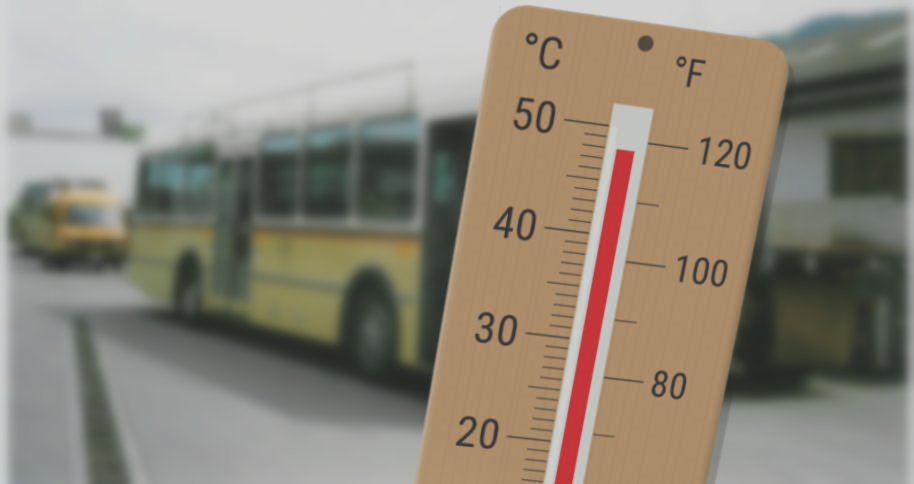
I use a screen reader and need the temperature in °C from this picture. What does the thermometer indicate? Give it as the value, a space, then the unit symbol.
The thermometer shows 48 °C
